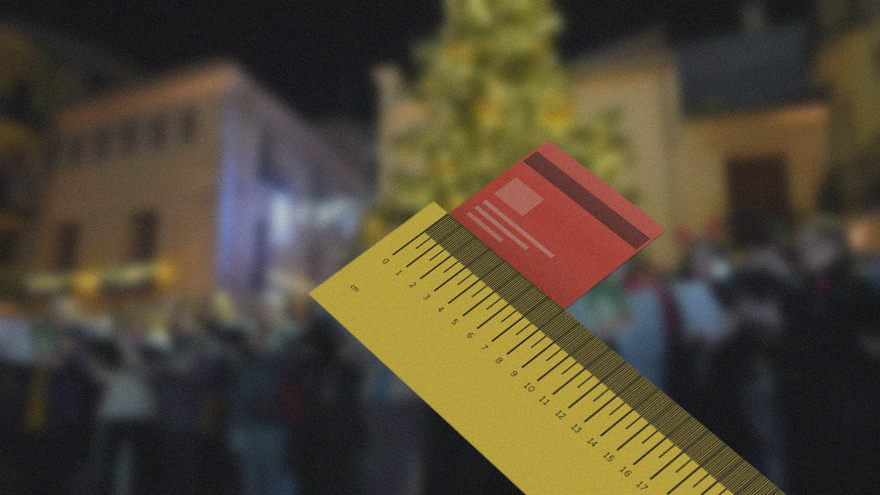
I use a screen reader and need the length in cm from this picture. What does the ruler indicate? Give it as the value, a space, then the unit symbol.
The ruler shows 8 cm
